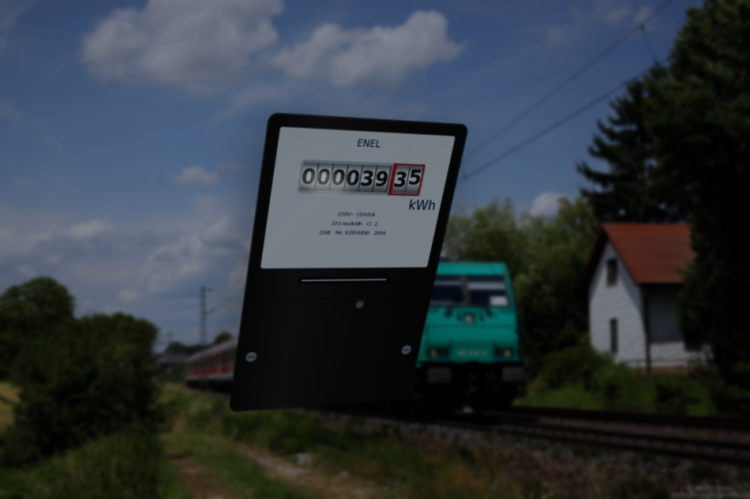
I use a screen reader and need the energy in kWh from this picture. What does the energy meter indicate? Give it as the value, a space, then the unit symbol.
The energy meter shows 39.35 kWh
